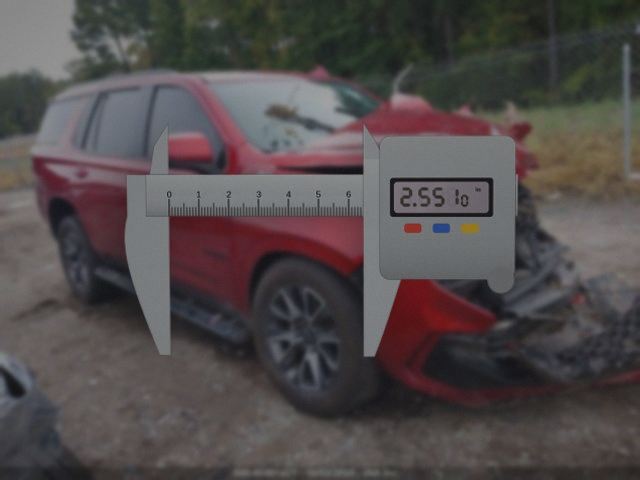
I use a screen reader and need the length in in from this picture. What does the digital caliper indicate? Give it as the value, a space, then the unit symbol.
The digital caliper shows 2.5510 in
